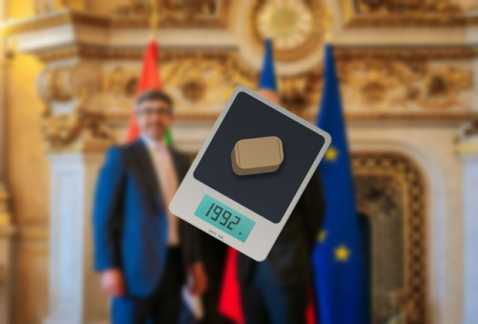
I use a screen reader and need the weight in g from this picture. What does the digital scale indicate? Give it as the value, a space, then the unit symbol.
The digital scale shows 1992 g
